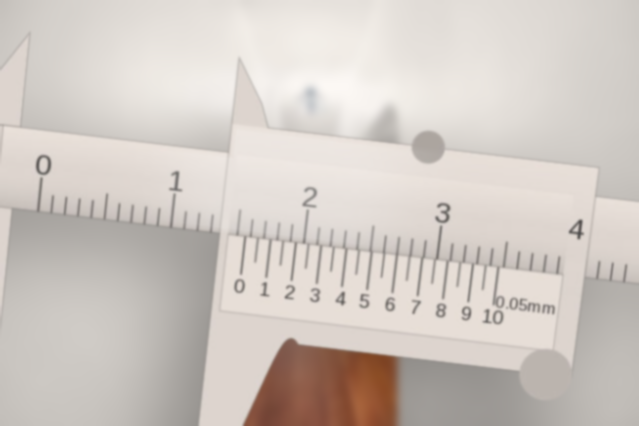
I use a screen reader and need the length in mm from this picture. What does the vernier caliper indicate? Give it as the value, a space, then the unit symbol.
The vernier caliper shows 15.6 mm
